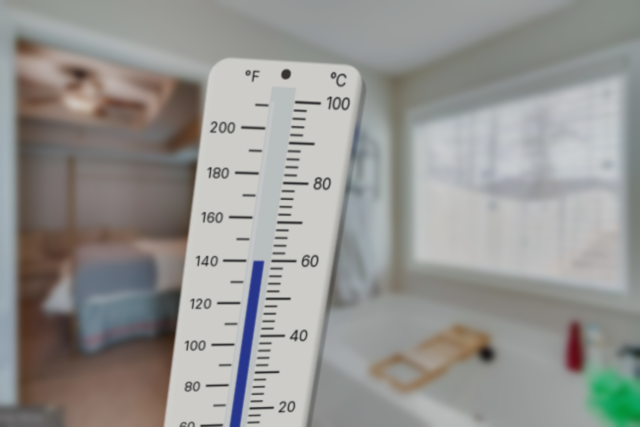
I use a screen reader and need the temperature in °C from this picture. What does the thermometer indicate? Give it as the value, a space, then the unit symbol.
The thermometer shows 60 °C
